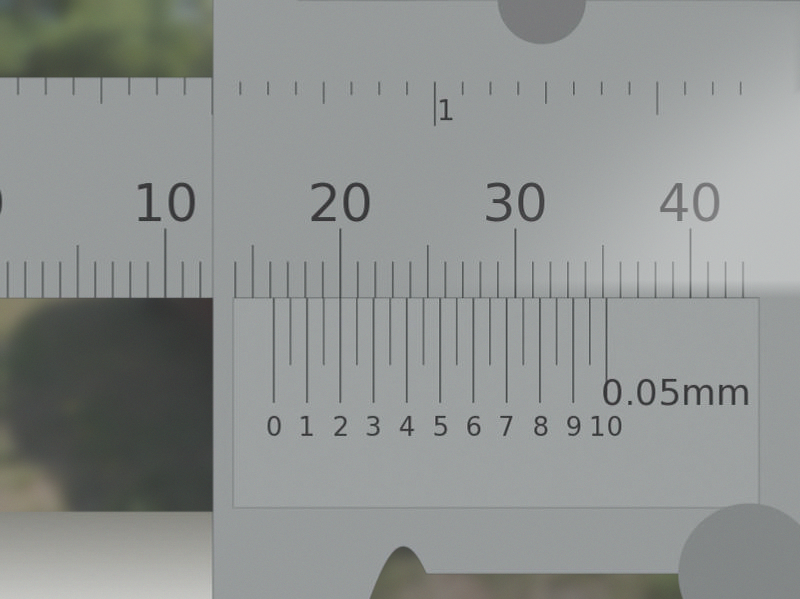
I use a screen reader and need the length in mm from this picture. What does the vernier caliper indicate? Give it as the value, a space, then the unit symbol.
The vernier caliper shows 16.2 mm
